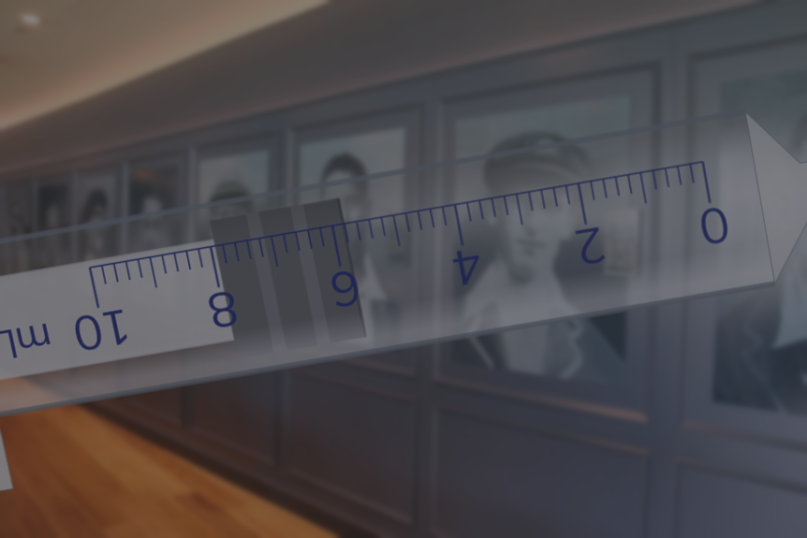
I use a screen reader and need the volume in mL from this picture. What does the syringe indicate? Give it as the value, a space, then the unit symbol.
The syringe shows 5.8 mL
